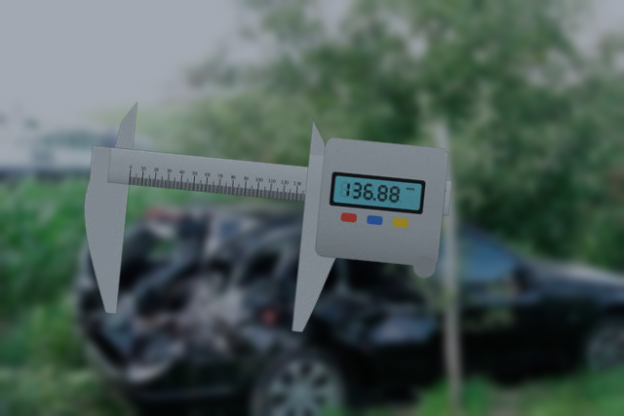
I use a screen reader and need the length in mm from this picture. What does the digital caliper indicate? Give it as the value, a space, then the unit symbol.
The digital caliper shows 136.88 mm
